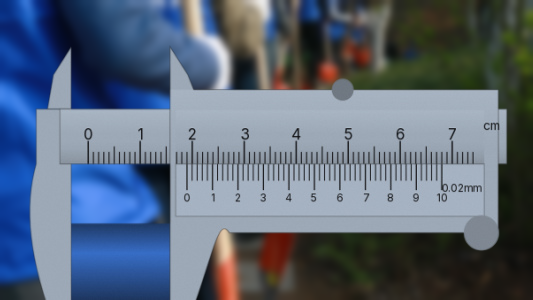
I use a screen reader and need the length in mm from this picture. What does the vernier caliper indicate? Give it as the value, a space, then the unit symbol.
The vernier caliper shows 19.0 mm
